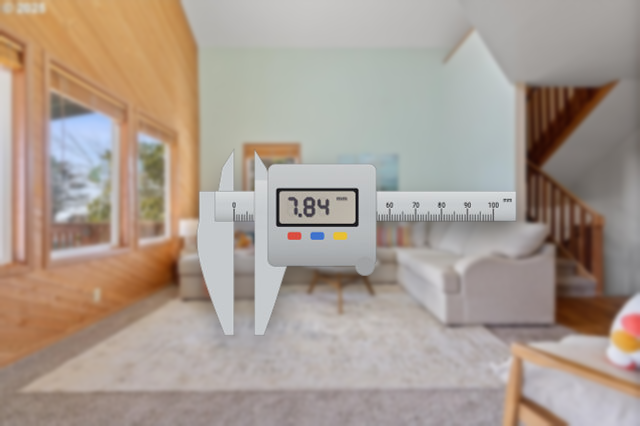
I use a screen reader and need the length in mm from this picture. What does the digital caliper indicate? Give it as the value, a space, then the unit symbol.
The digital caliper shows 7.84 mm
